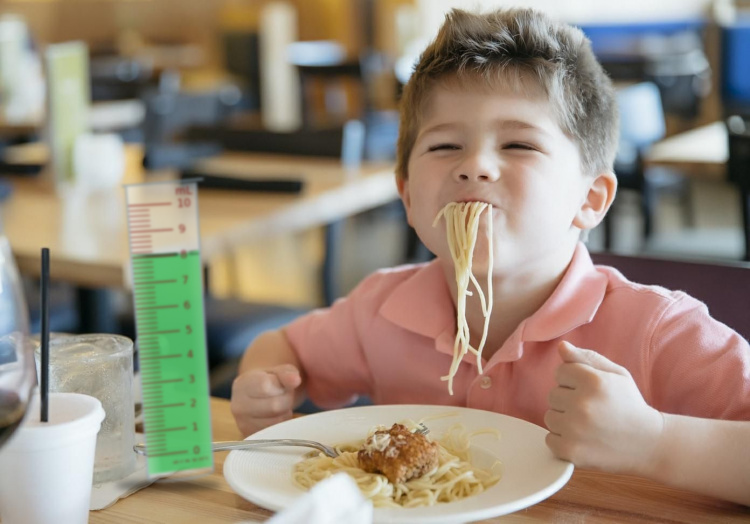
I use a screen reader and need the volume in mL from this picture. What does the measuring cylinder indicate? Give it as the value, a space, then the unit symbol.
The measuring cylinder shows 8 mL
